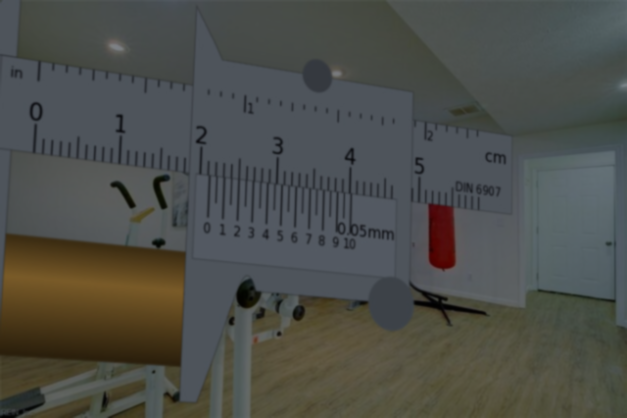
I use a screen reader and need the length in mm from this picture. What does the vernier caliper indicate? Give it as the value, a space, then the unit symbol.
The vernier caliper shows 21.2 mm
